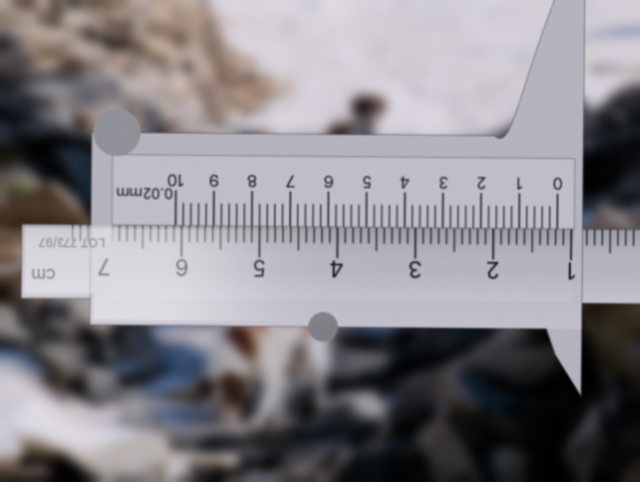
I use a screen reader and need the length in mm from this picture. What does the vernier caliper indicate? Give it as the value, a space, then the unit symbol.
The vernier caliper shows 11.8 mm
